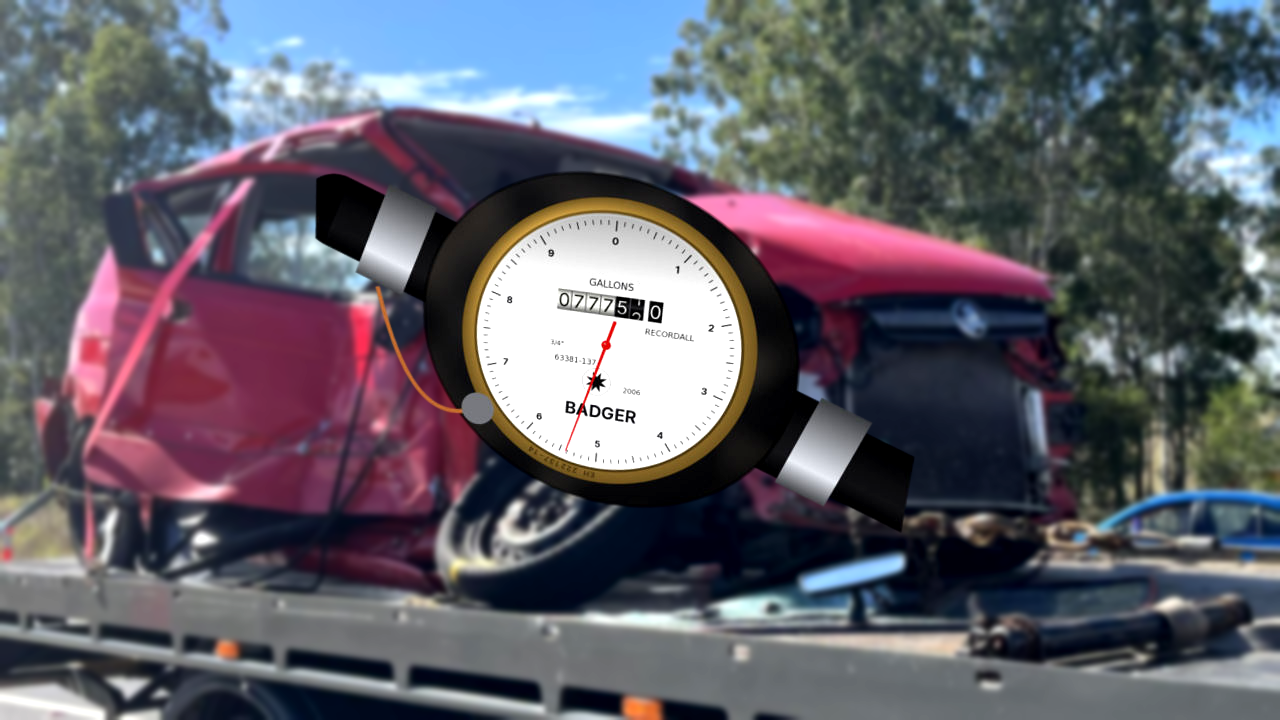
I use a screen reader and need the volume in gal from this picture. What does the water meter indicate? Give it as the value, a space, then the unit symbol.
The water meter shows 777515.4 gal
